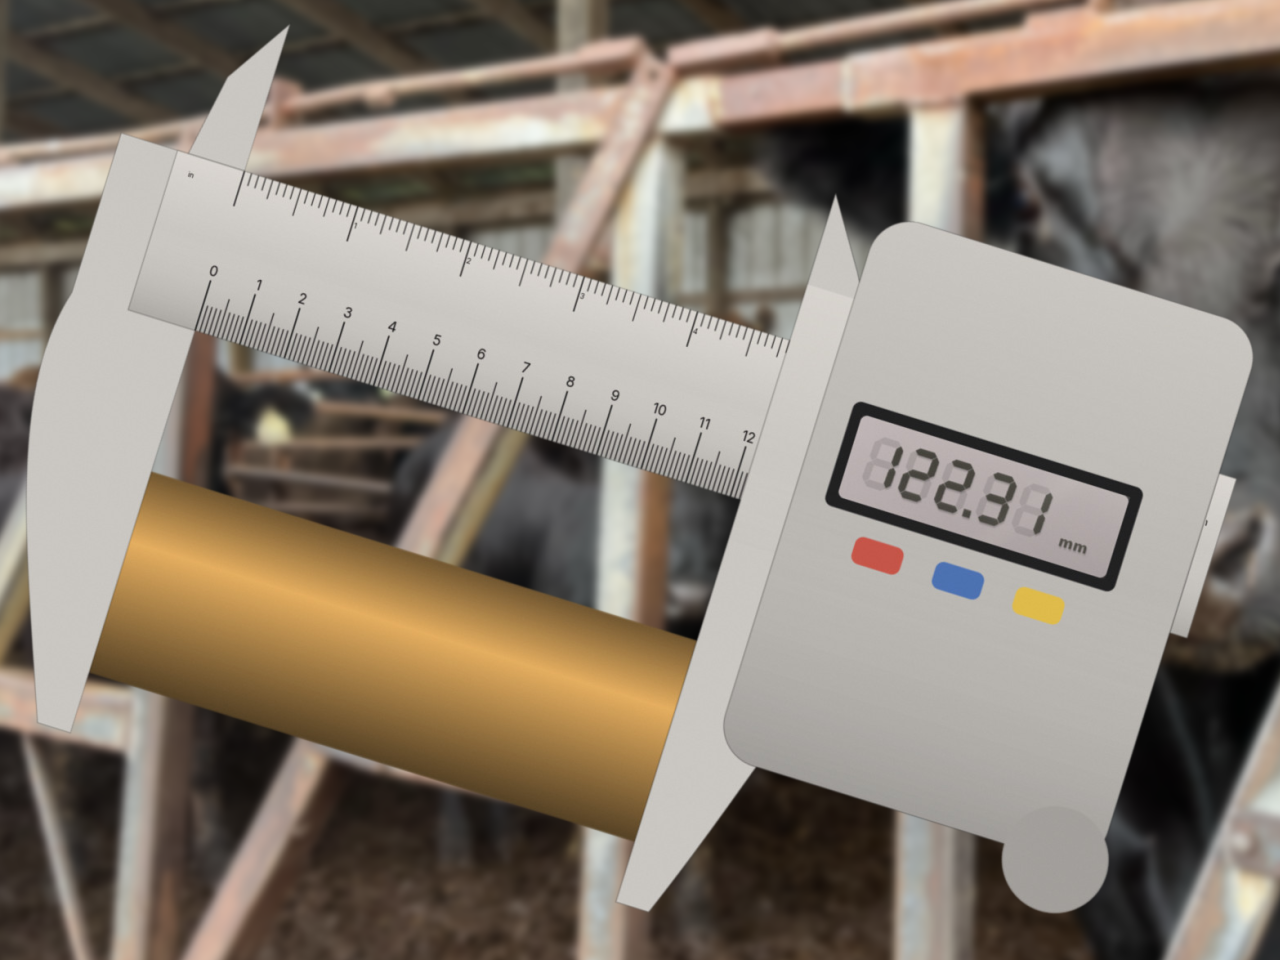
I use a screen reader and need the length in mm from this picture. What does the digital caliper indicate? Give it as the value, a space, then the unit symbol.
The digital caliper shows 122.31 mm
